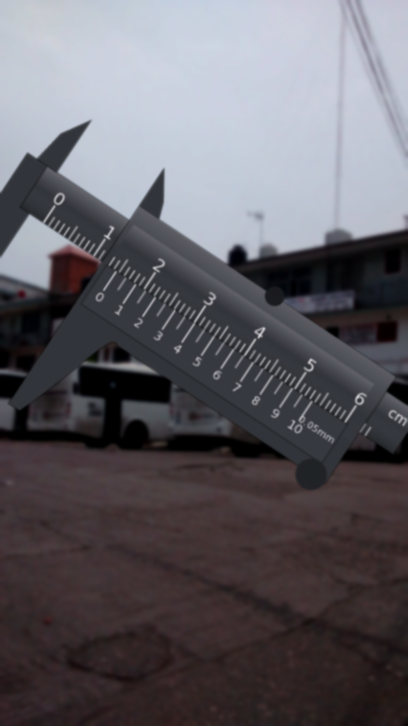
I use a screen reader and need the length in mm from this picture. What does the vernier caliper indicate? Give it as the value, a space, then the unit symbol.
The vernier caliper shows 14.5 mm
